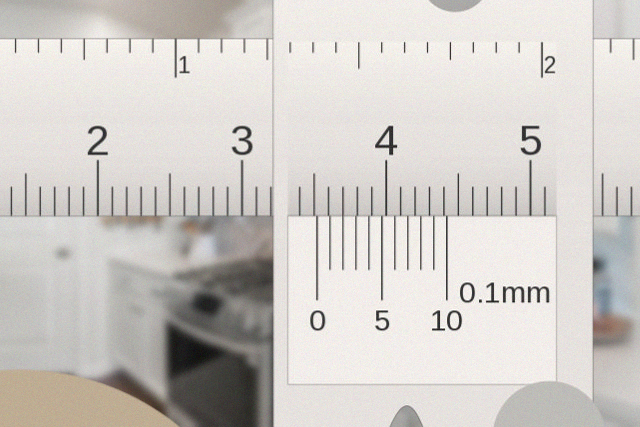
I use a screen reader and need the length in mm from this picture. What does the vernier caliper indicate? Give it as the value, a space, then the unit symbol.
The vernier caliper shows 35.2 mm
